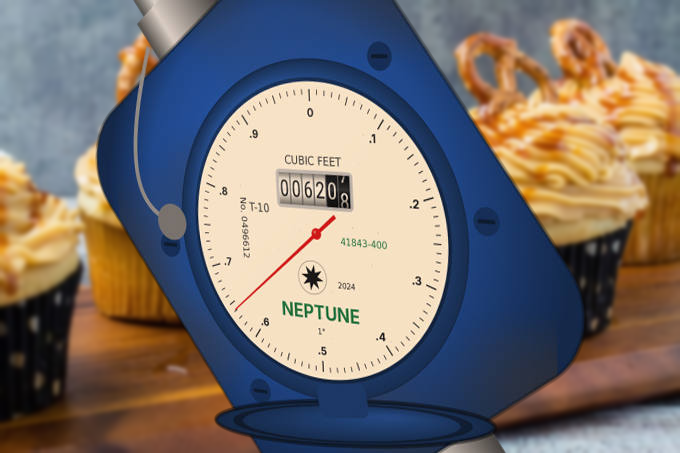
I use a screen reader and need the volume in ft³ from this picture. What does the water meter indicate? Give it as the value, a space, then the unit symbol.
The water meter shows 6207.64 ft³
